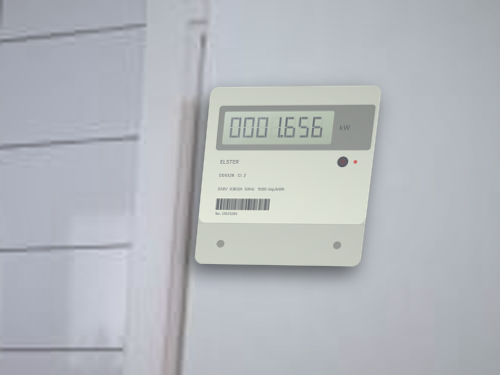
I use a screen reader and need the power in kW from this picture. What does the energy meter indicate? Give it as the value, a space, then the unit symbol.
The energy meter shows 1.656 kW
